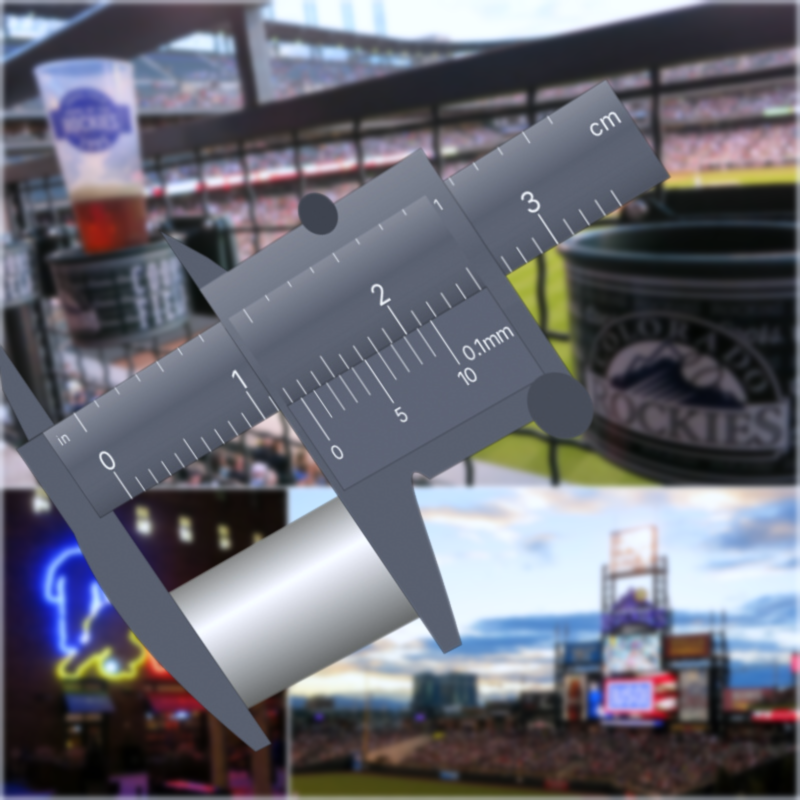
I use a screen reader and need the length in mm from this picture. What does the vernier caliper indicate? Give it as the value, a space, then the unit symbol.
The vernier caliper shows 12.6 mm
